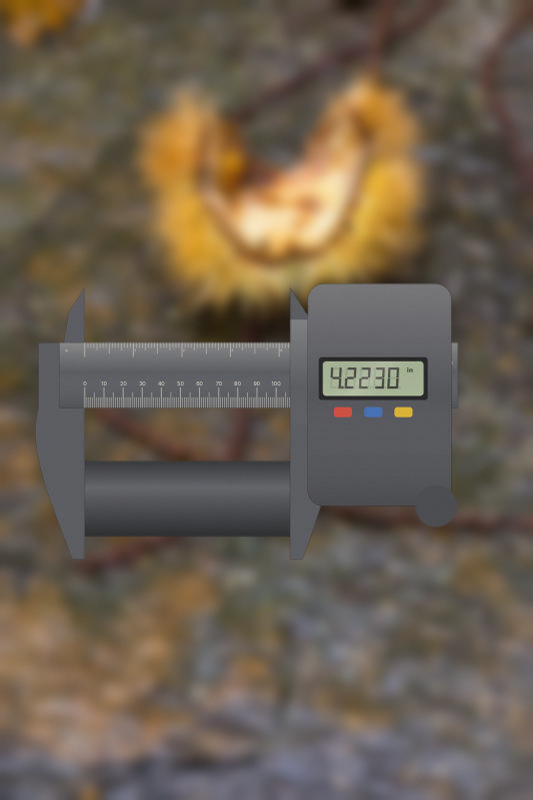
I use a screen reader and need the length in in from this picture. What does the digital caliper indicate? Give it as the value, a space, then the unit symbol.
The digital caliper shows 4.2230 in
